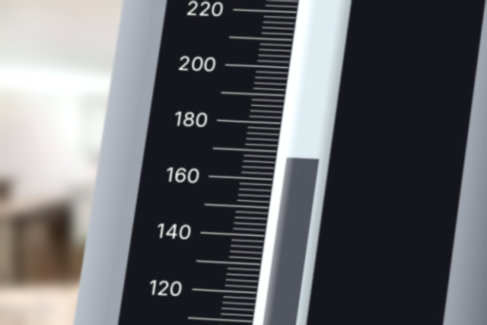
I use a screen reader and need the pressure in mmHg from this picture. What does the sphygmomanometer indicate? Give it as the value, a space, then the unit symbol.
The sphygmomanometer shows 168 mmHg
